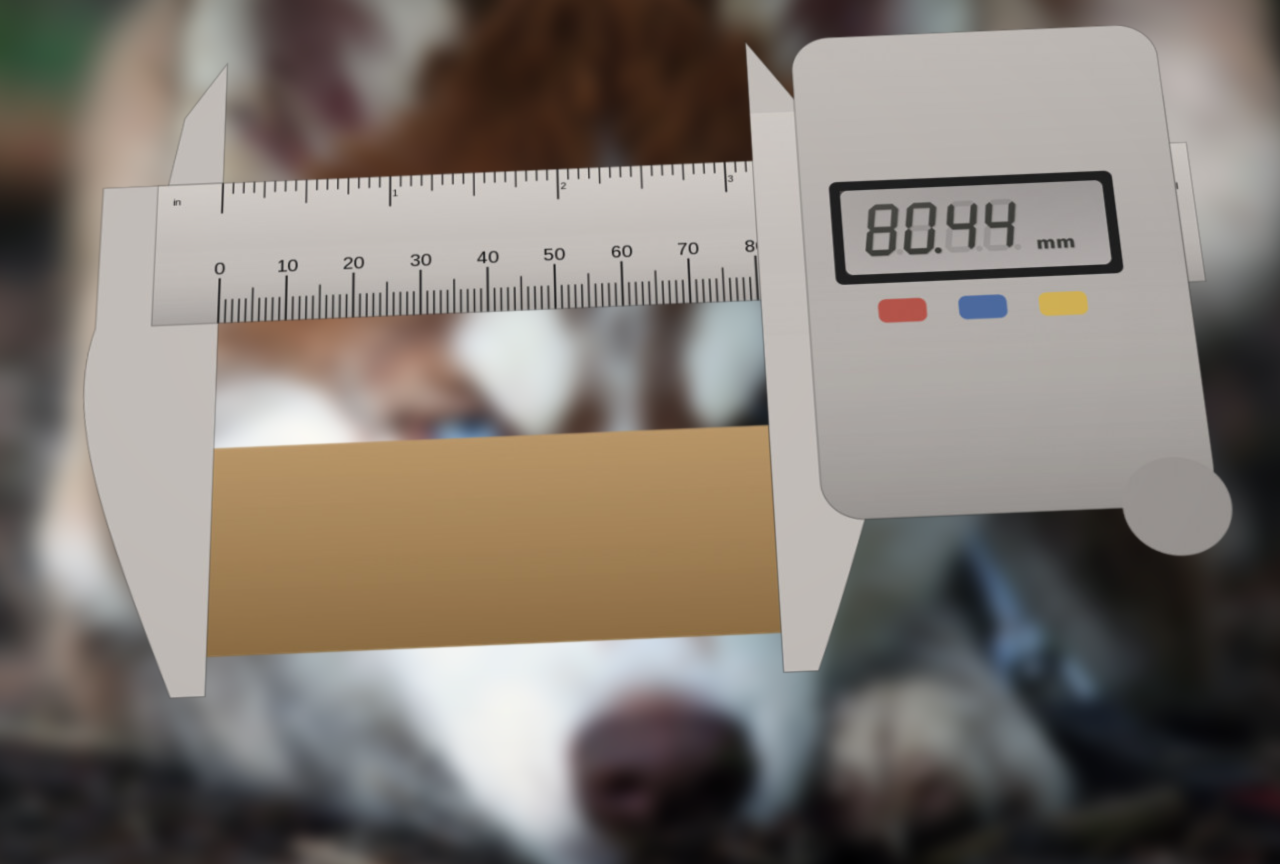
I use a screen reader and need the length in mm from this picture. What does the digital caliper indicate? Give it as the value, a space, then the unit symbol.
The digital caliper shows 80.44 mm
